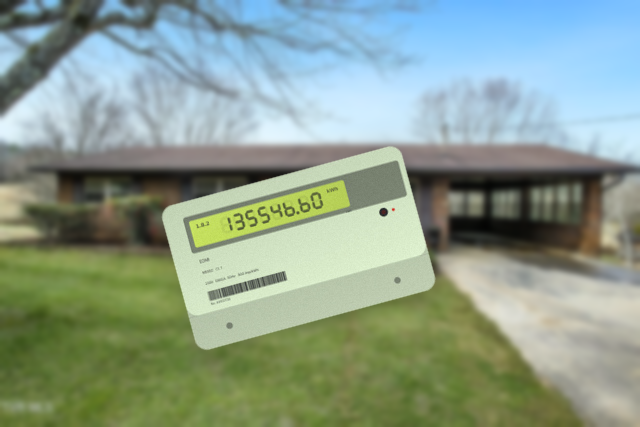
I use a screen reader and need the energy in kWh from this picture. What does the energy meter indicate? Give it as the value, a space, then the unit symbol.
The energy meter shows 135546.60 kWh
